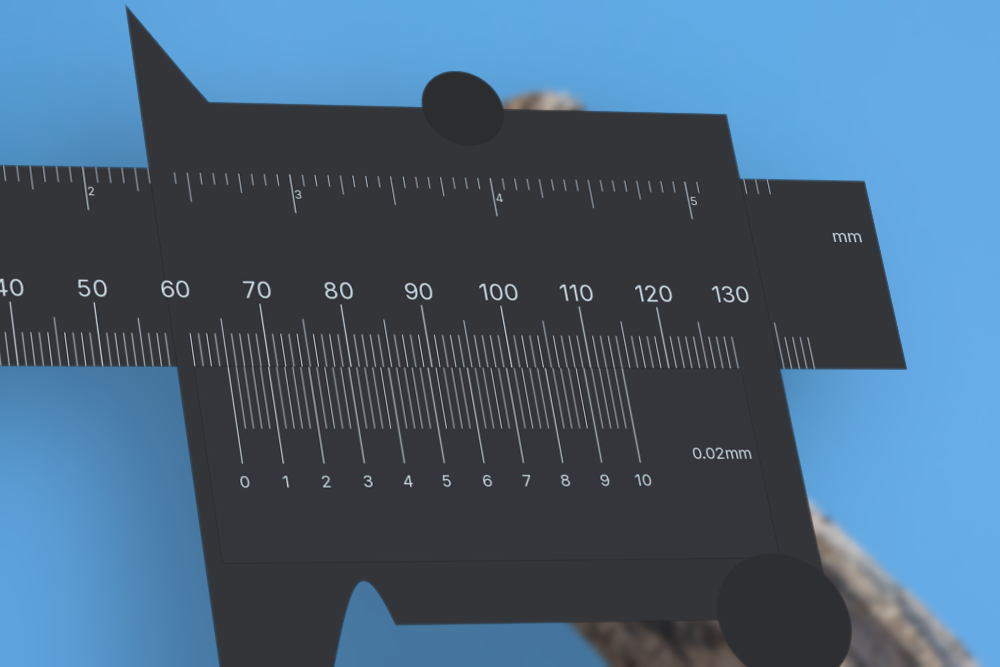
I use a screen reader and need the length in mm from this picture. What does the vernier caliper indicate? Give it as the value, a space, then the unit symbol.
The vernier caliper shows 65.0 mm
